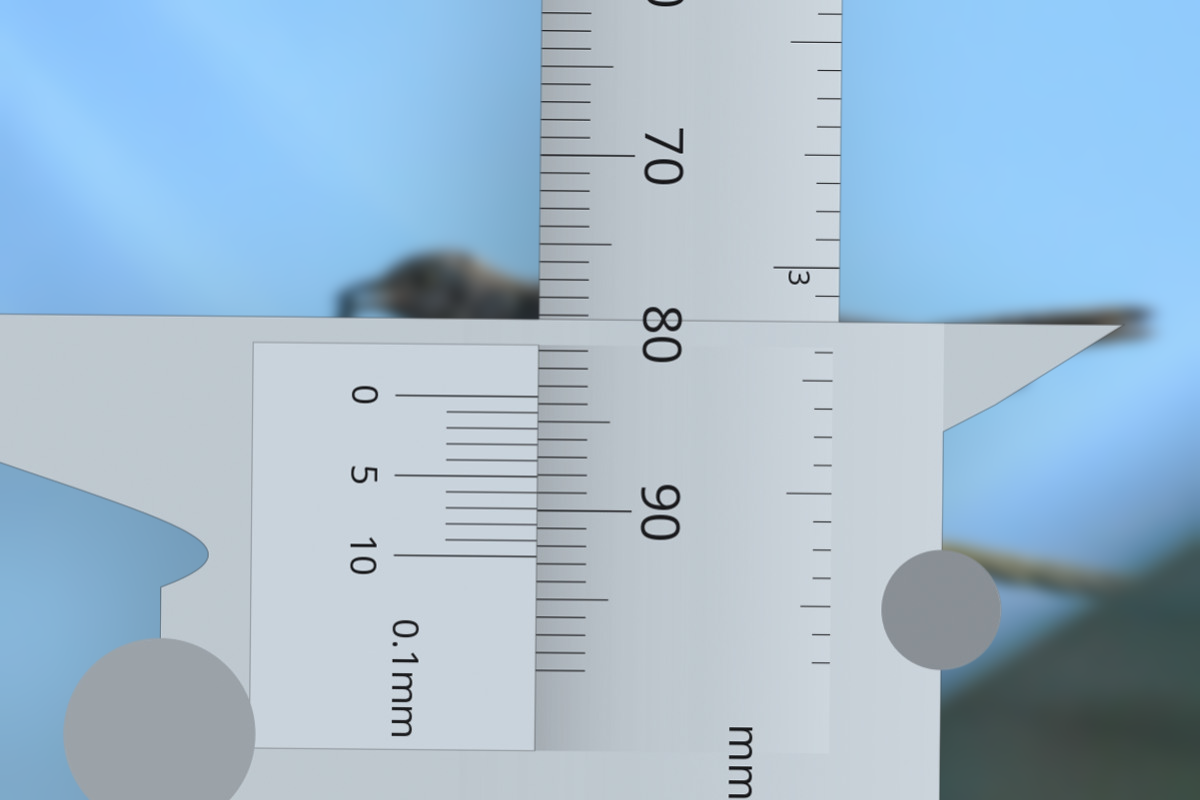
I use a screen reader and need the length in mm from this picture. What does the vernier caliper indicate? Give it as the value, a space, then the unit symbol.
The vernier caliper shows 83.6 mm
